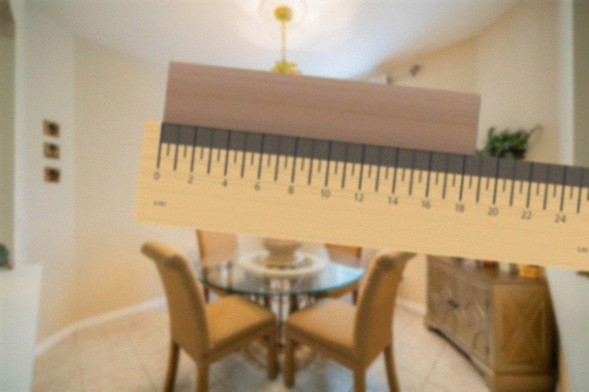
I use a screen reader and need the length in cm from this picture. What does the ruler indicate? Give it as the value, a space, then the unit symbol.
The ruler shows 18.5 cm
